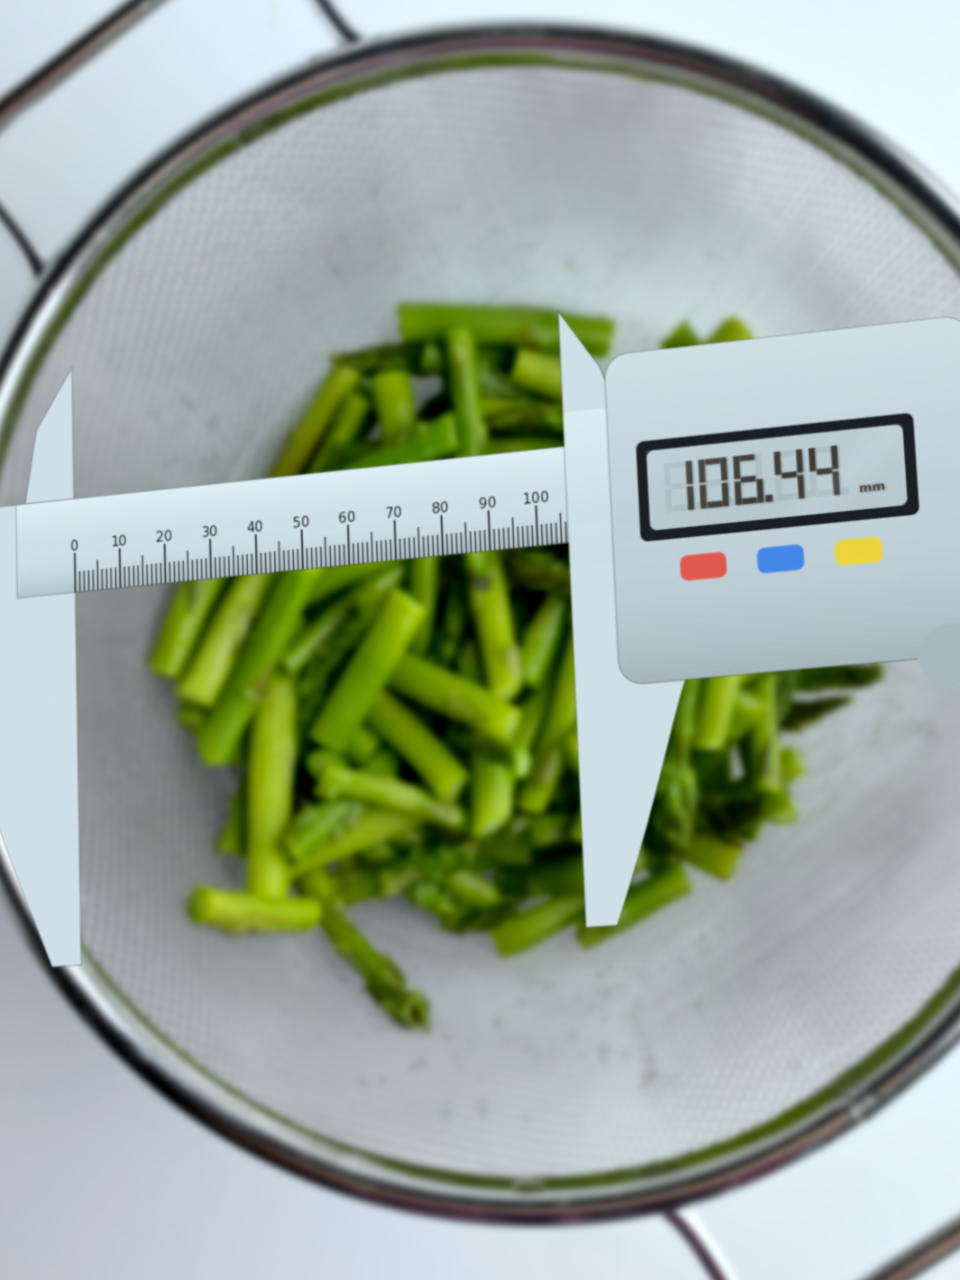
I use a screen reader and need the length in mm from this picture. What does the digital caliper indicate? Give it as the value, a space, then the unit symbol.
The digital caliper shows 106.44 mm
